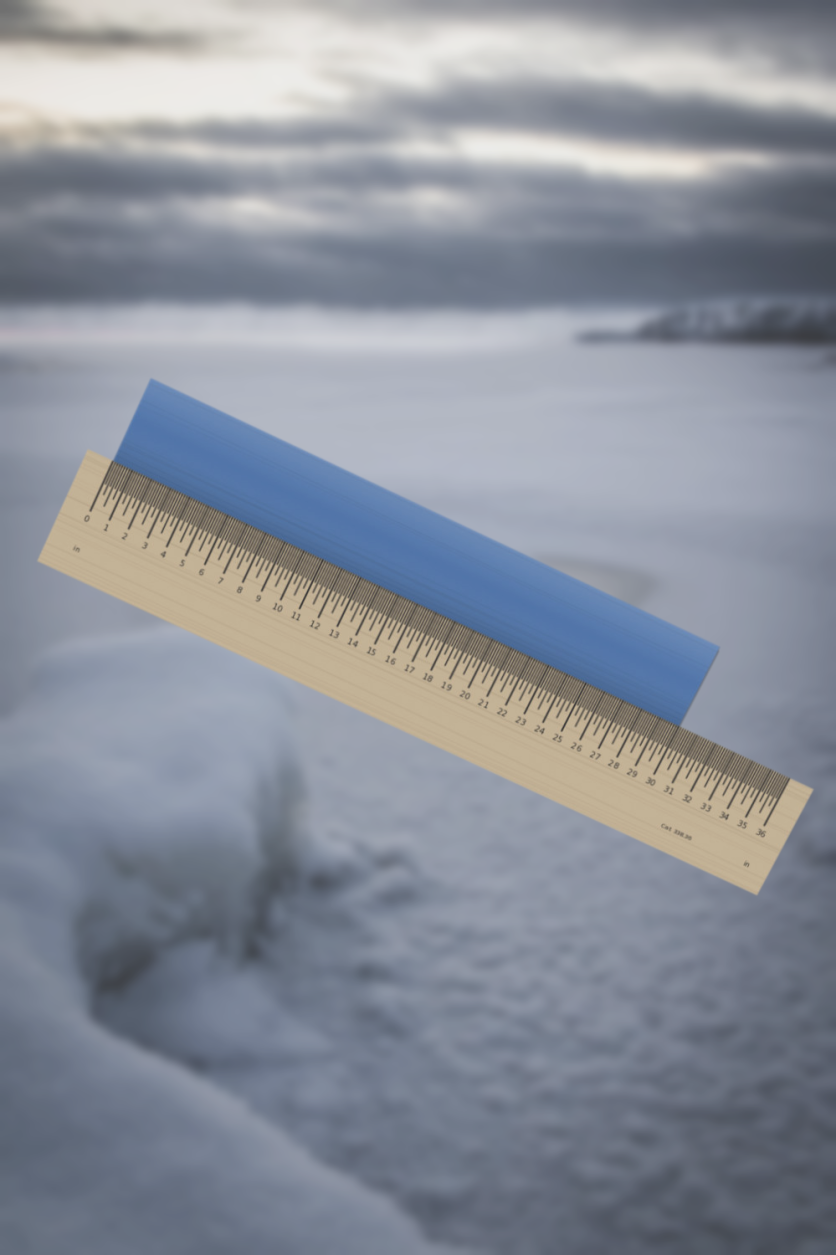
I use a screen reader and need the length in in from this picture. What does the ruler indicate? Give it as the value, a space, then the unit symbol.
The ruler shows 30 in
